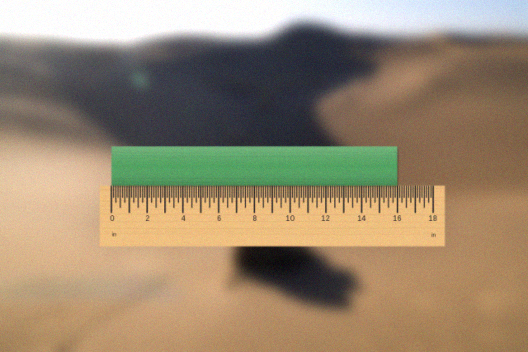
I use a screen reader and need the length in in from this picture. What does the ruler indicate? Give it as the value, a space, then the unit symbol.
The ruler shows 16 in
